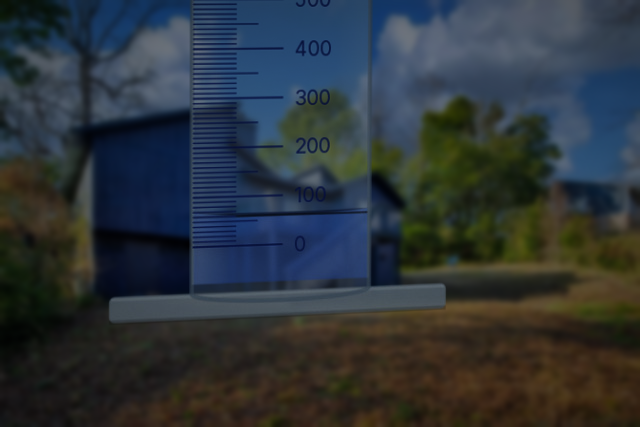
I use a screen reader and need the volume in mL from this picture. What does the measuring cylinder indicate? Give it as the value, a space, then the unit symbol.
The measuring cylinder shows 60 mL
